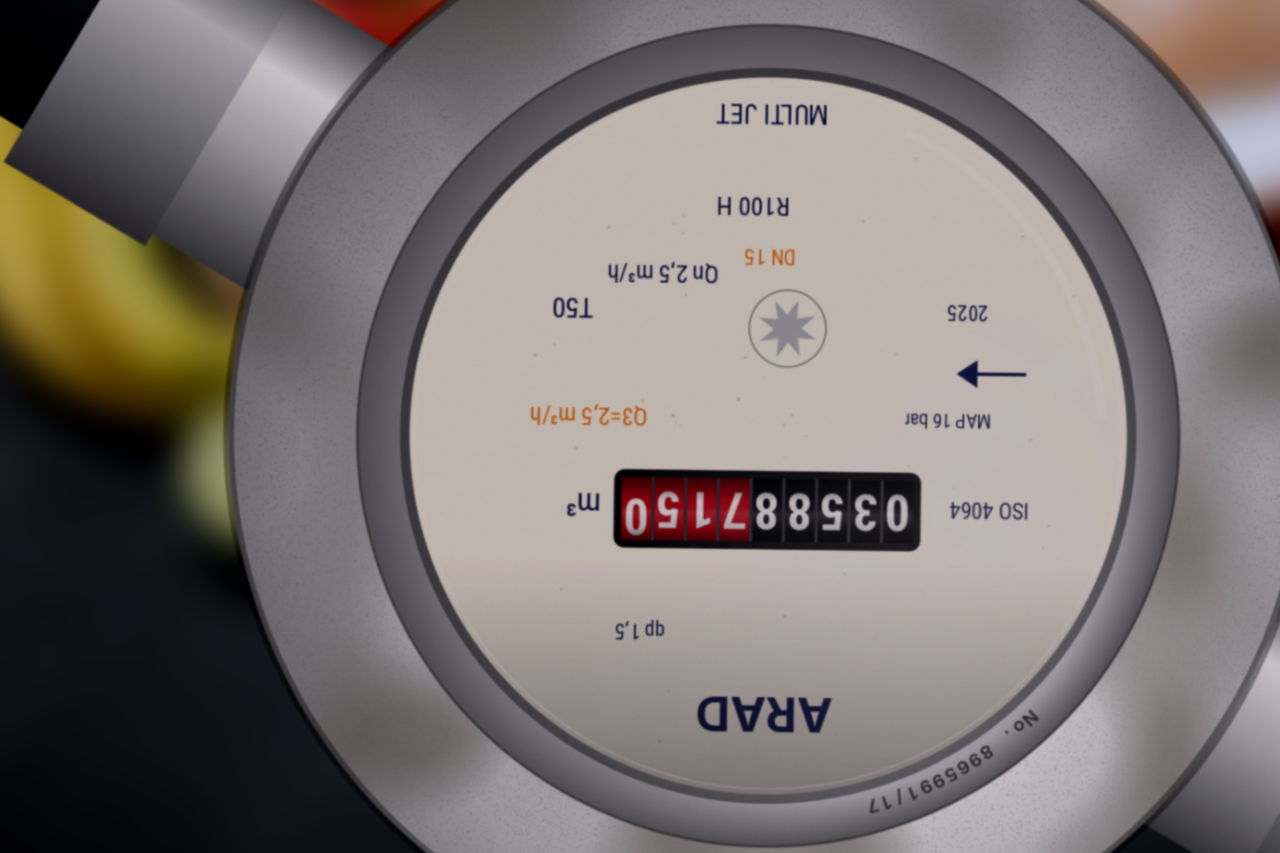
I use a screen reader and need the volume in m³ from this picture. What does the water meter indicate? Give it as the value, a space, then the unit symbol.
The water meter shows 3588.7150 m³
